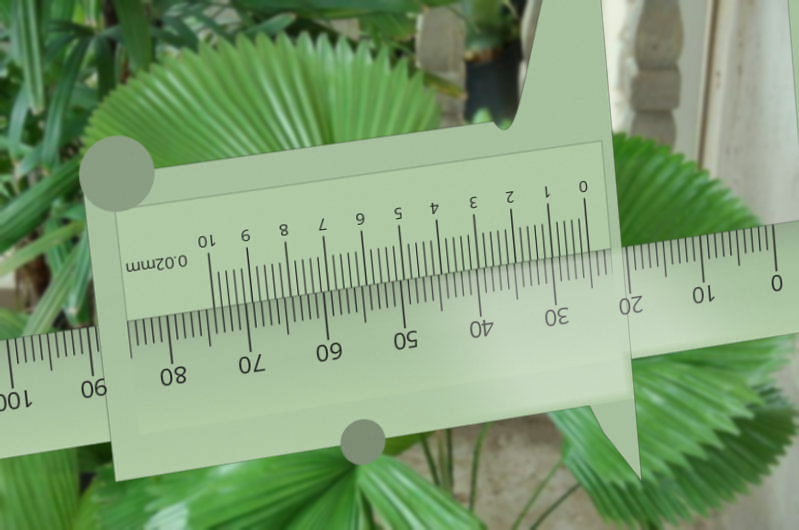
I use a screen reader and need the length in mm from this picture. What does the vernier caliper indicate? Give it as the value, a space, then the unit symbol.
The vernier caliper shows 25.0 mm
